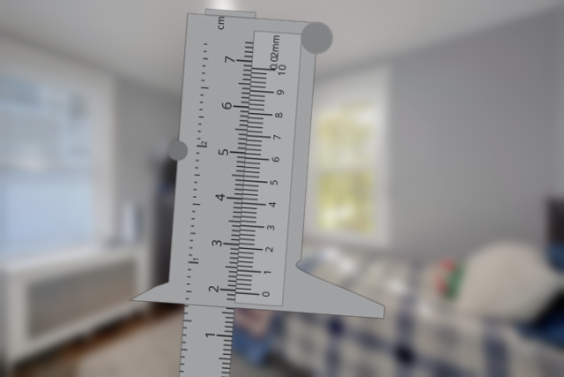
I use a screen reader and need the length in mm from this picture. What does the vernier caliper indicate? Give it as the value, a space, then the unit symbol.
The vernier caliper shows 19.5 mm
